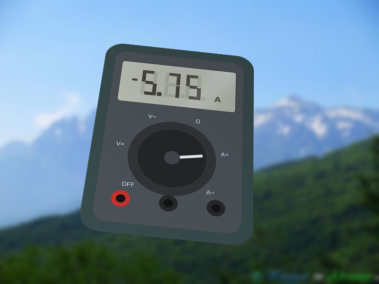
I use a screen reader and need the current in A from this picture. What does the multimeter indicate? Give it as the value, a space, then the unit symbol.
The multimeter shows -5.75 A
